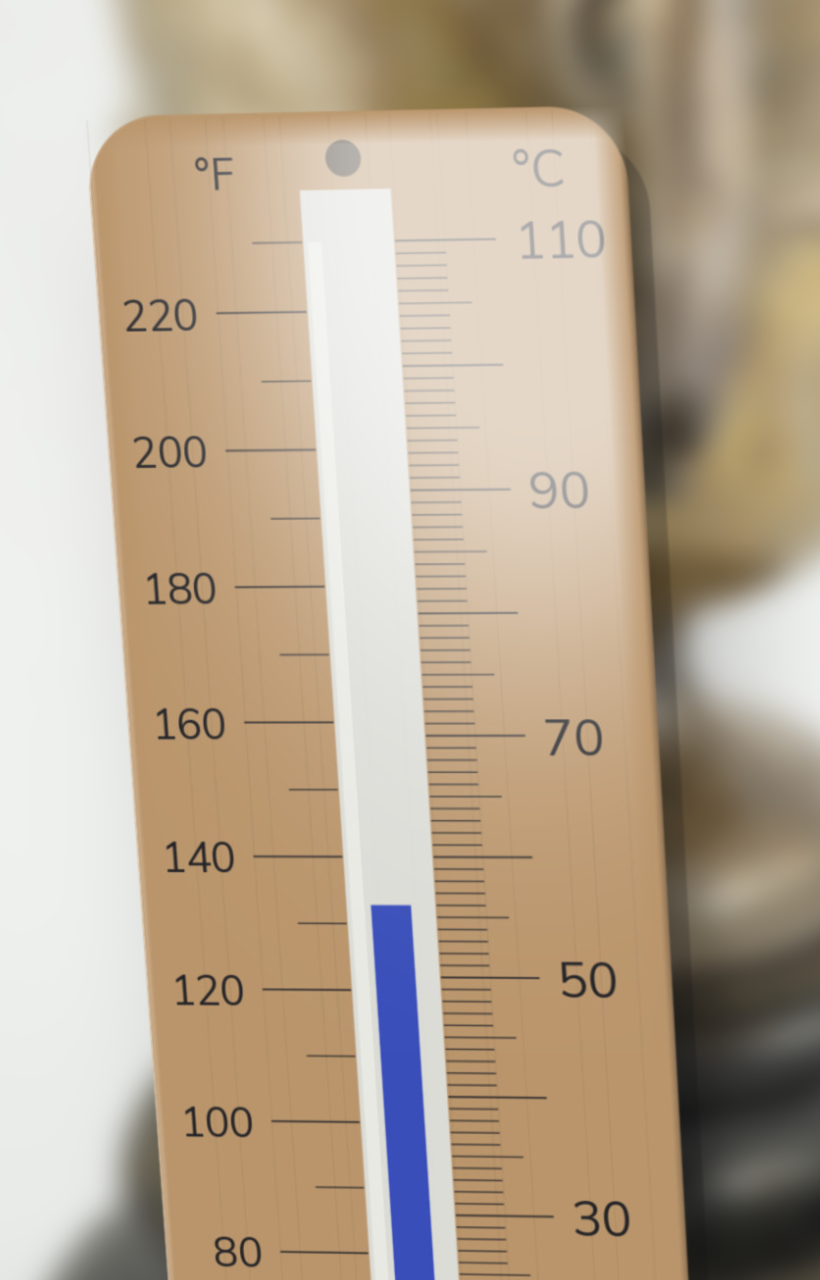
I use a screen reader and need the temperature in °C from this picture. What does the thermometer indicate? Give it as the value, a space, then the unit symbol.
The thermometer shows 56 °C
